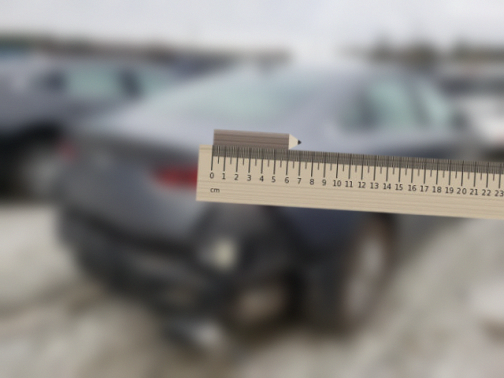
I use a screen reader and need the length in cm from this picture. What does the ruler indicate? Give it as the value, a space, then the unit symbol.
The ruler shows 7 cm
